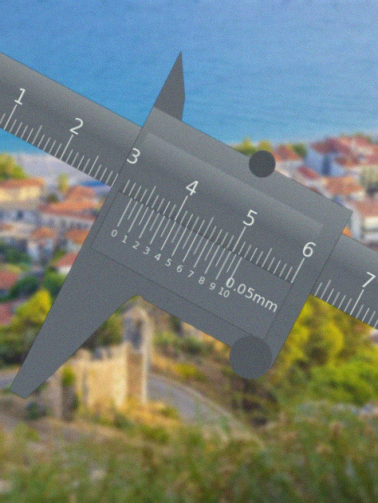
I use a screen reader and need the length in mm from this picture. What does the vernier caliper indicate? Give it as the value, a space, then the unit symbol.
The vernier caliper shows 32.6 mm
